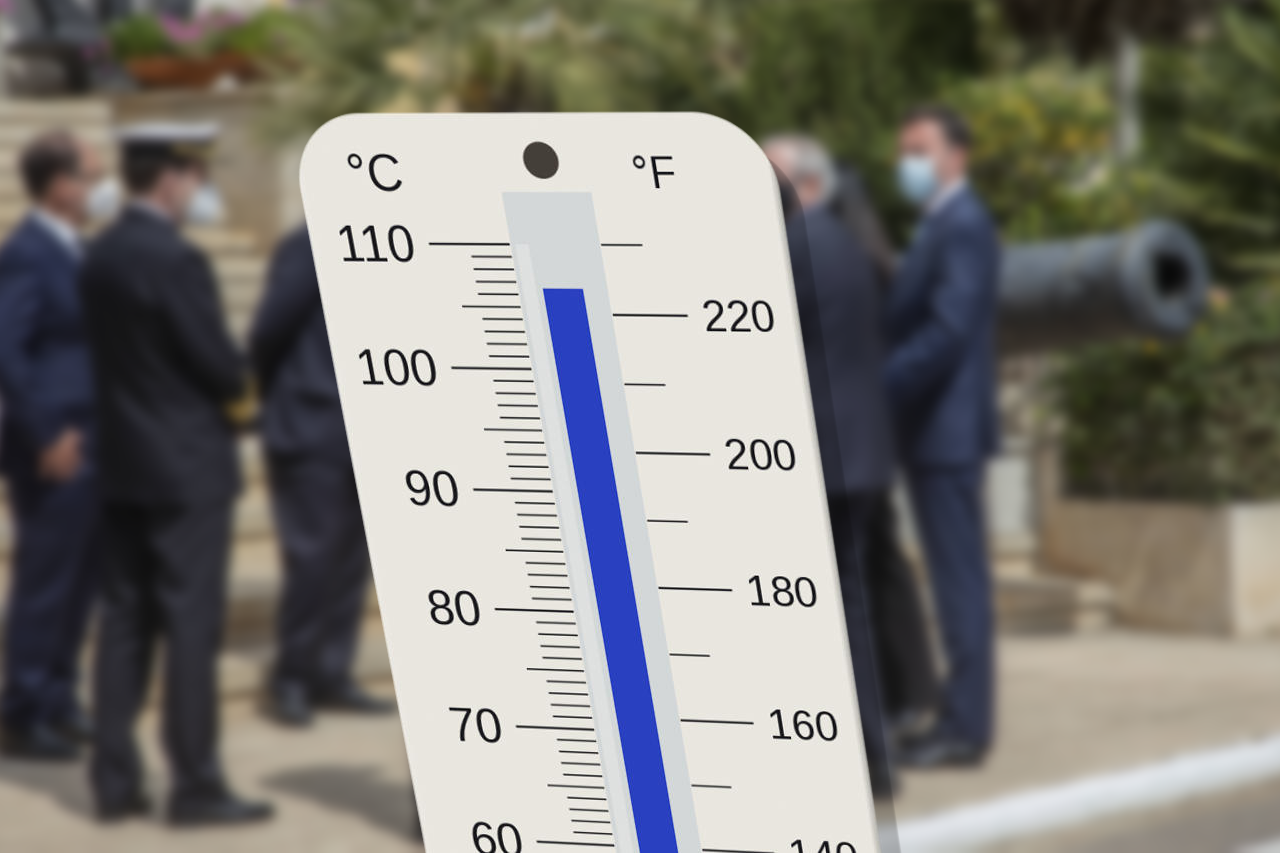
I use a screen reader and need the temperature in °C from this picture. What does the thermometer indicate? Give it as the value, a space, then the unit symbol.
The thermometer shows 106.5 °C
